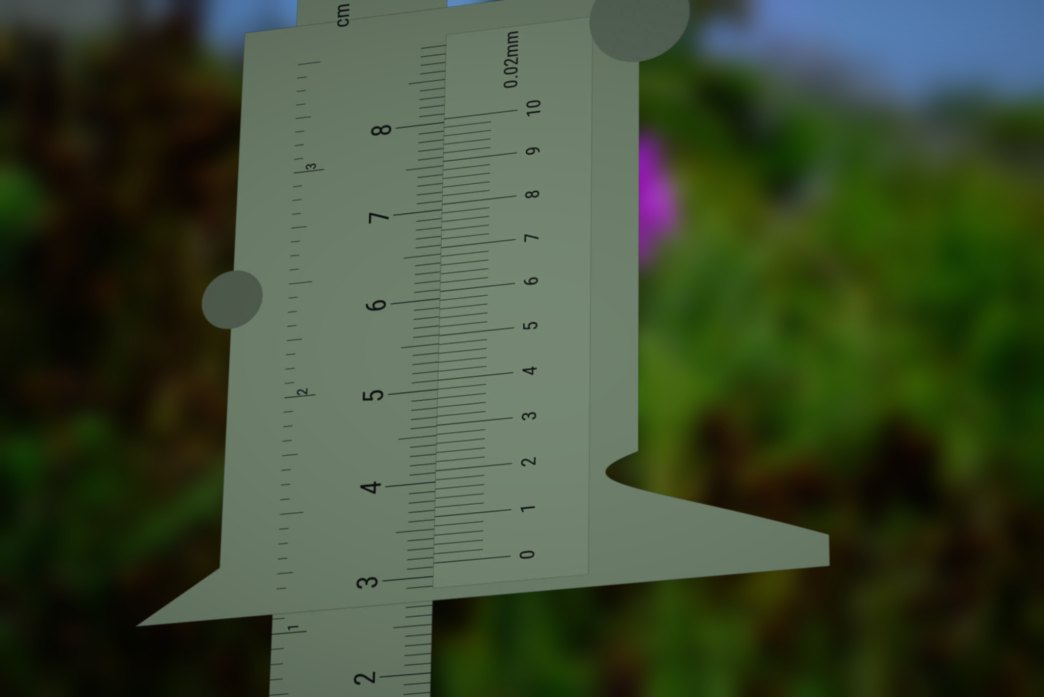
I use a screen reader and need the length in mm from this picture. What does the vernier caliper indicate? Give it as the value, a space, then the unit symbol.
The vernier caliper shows 31.4 mm
